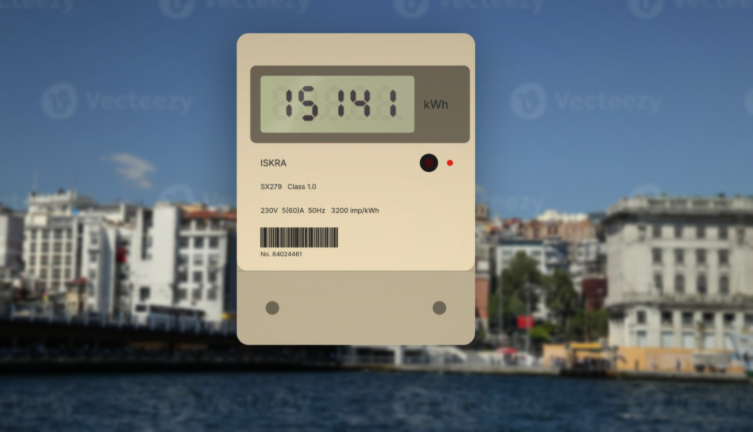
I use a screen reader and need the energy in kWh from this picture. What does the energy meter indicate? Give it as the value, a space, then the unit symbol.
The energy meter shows 15141 kWh
